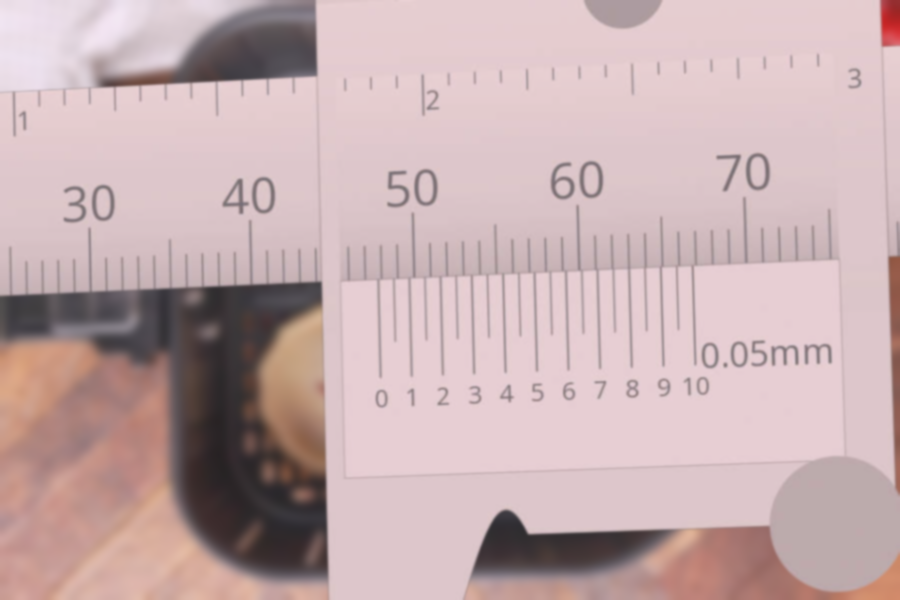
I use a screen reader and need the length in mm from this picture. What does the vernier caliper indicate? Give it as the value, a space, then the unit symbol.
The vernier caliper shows 47.8 mm
